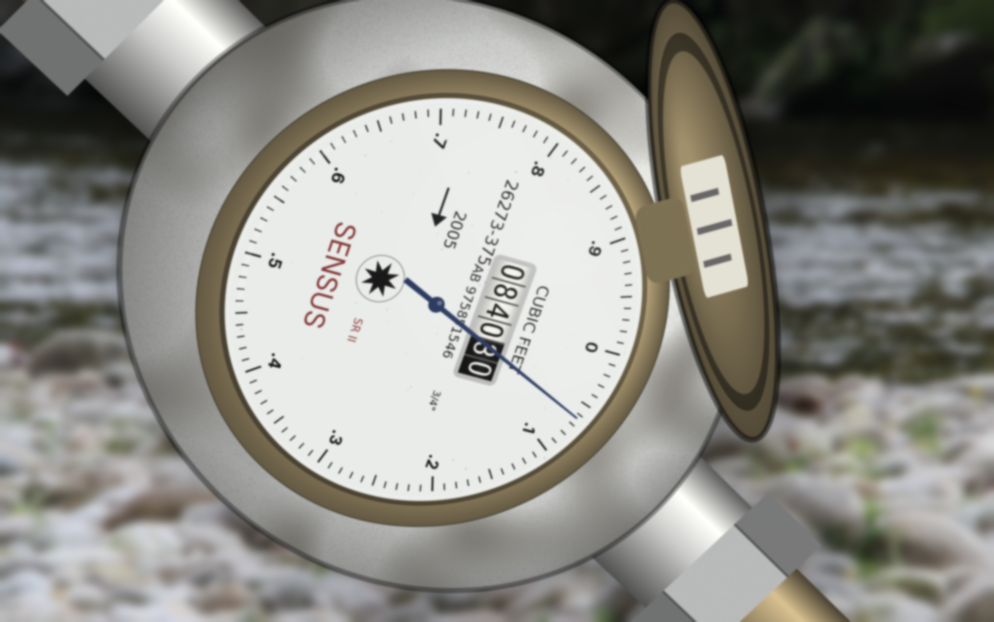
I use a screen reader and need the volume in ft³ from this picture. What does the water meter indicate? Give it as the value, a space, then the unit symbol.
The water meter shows 84030.06 ft³
